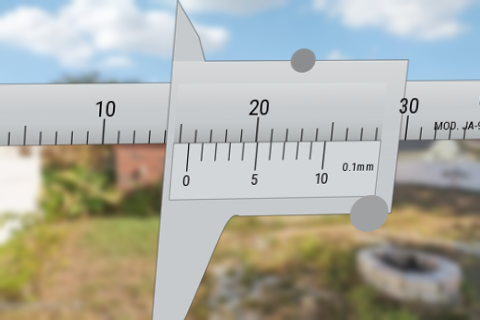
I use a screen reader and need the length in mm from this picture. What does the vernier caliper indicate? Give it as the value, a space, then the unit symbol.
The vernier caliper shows 15.6 mm
